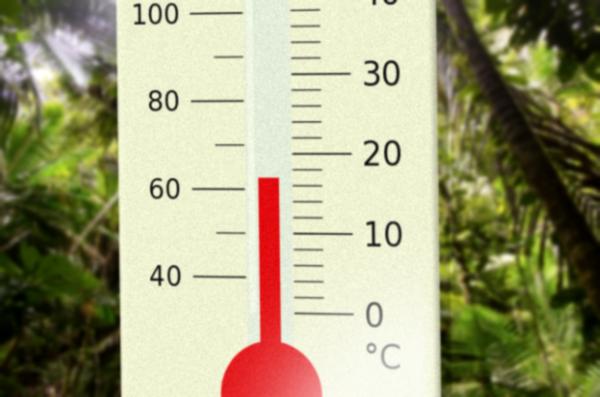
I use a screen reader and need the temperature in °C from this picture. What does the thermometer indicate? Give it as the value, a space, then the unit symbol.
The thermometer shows 17 °C
